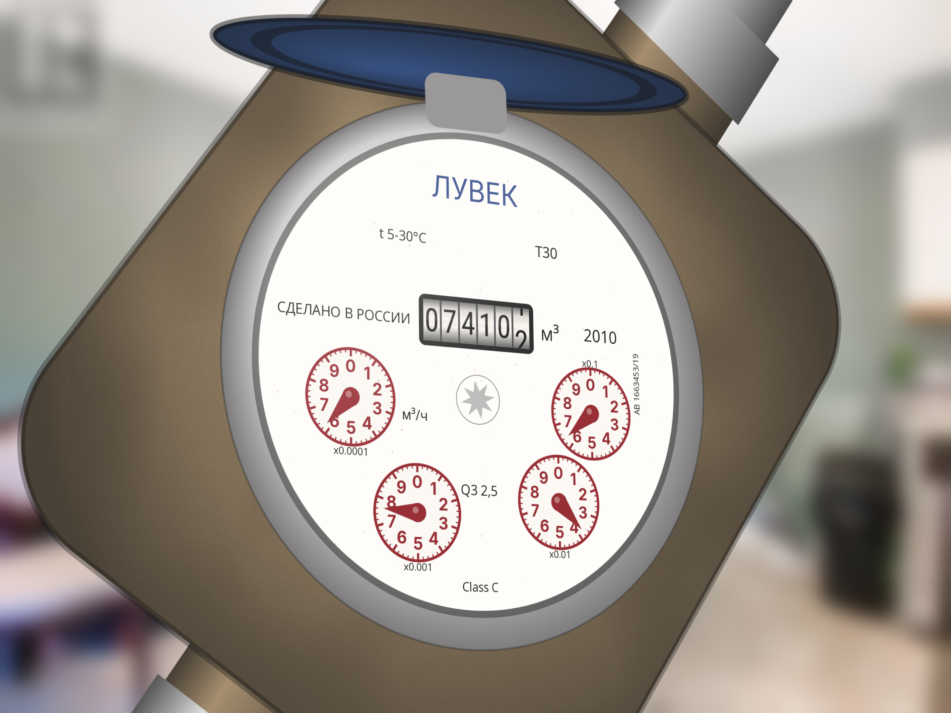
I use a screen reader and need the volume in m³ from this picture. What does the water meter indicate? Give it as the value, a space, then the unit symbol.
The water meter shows 74101.6376 m³
